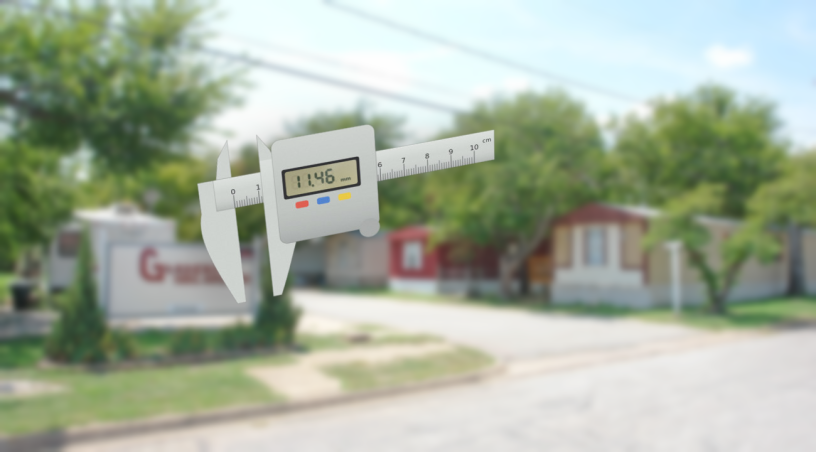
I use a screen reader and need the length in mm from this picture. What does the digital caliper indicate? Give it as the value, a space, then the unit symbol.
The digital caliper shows 11.46 mm
